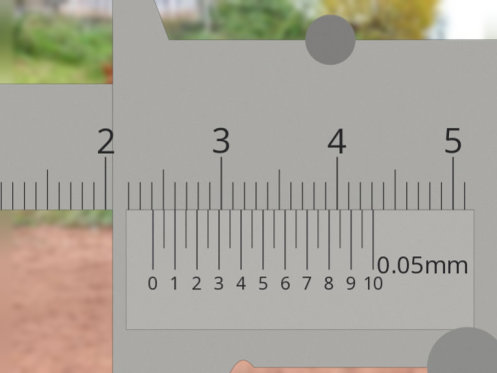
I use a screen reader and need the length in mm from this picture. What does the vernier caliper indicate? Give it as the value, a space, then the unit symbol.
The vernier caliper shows 24.1 mm
